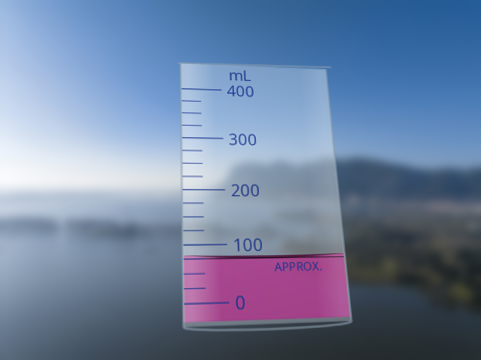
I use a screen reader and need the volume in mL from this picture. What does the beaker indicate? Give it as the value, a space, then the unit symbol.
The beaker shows 75 mL
